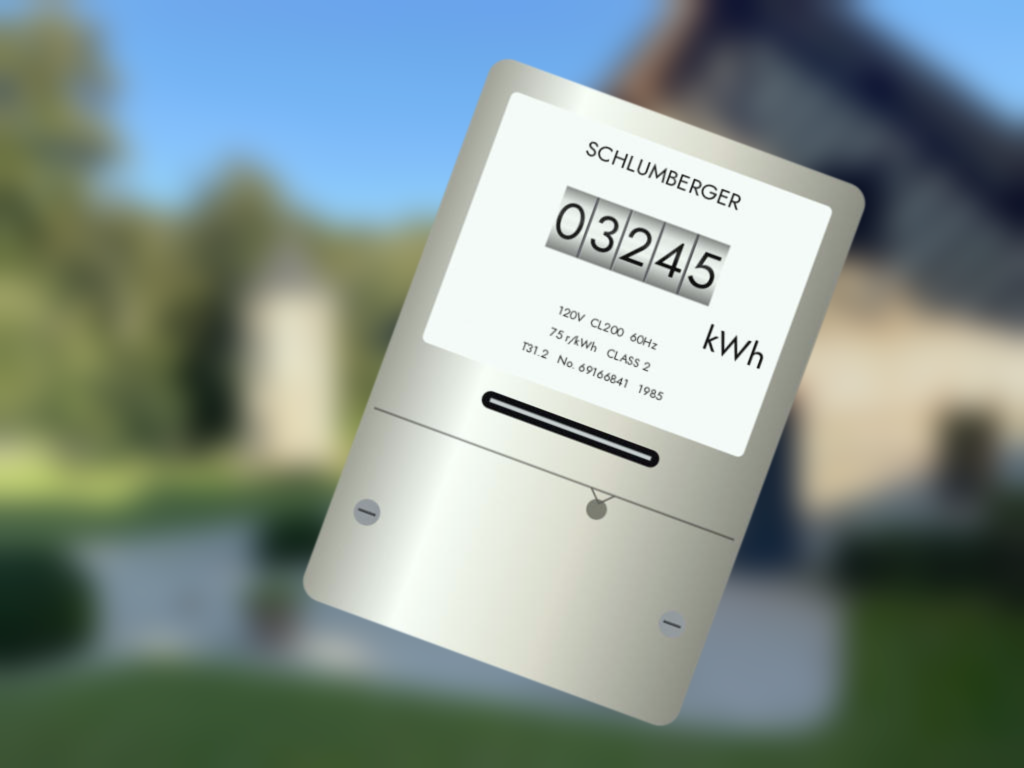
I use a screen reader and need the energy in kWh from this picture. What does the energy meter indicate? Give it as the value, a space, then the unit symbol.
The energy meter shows 3245 kWh
